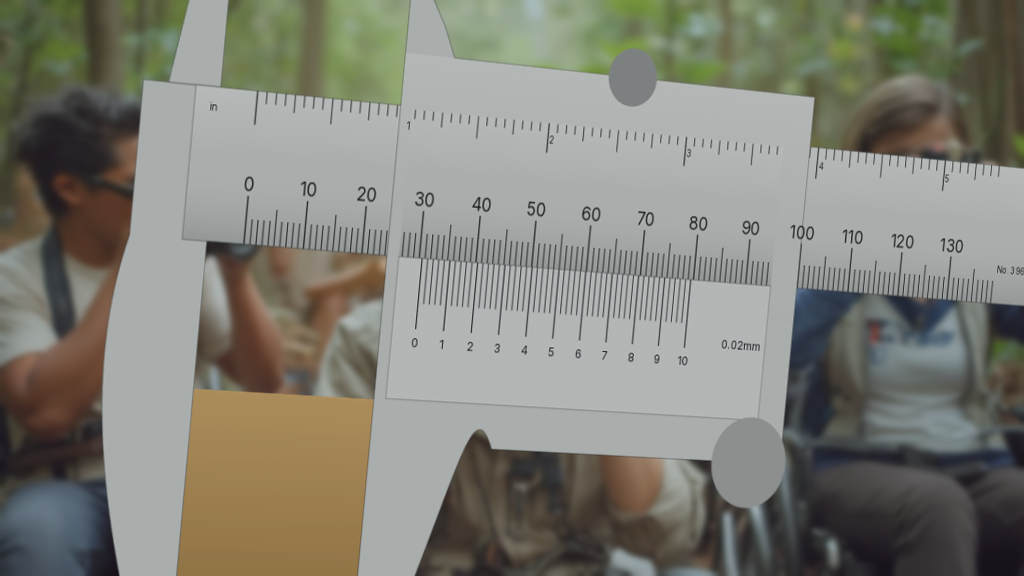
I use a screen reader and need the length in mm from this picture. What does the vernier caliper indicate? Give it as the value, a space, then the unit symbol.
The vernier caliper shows 30.5 mm
